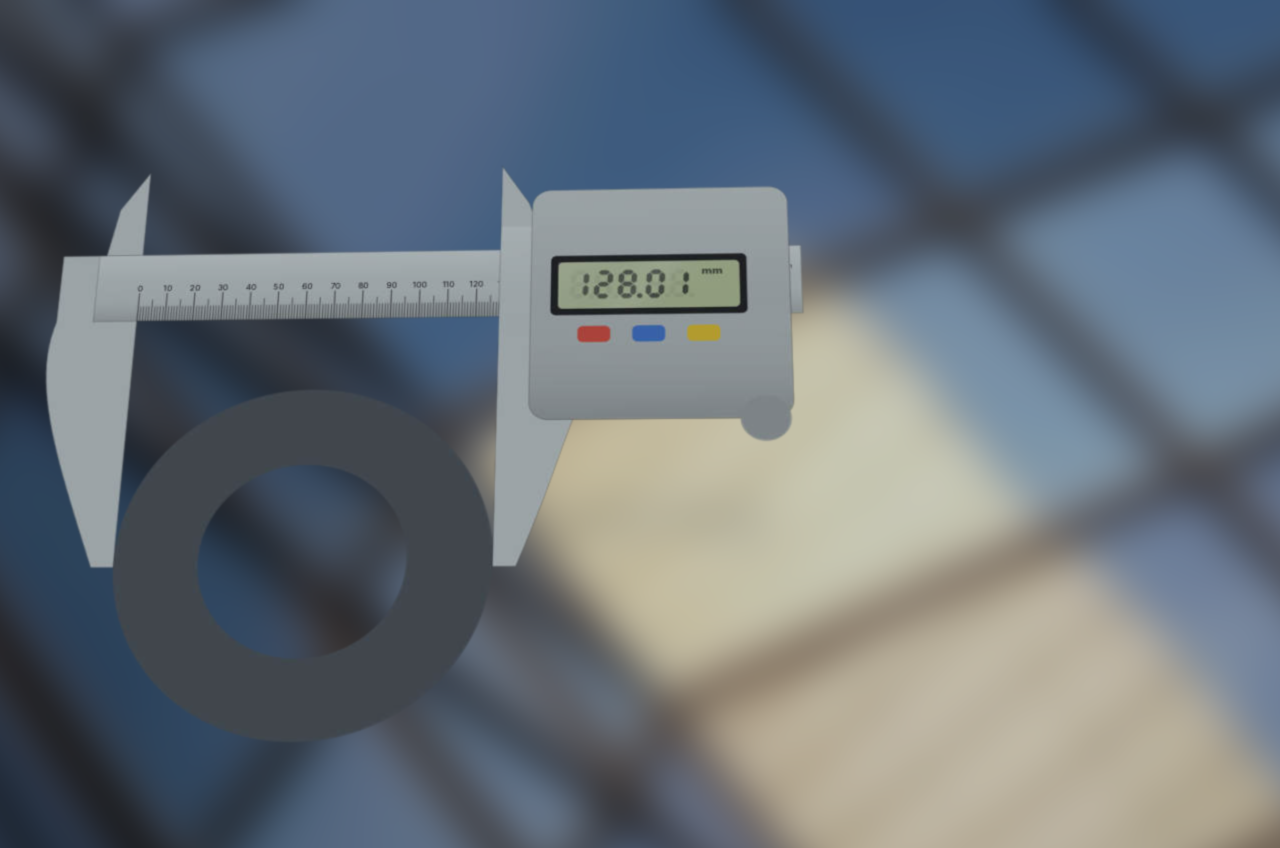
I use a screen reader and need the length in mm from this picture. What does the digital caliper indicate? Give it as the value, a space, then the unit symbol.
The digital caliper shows 128.01 mm
